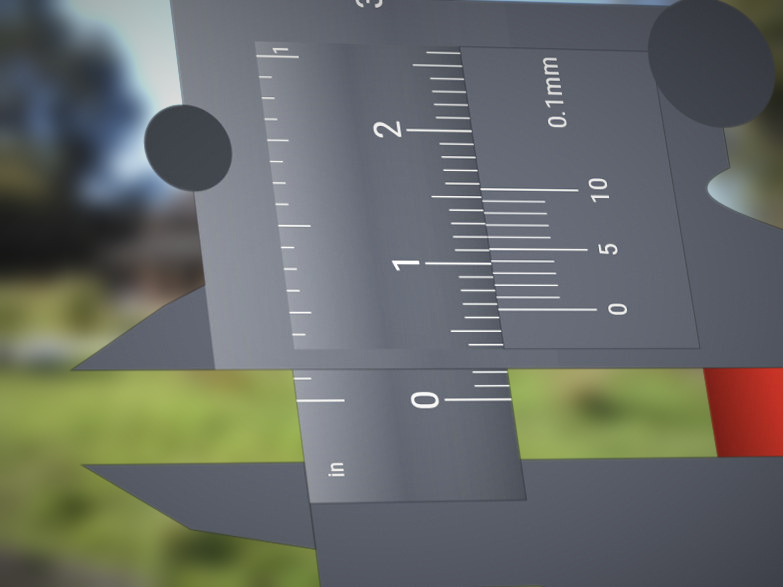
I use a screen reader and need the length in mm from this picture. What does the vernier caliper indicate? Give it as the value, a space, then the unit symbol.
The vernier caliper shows 6.6 mm
